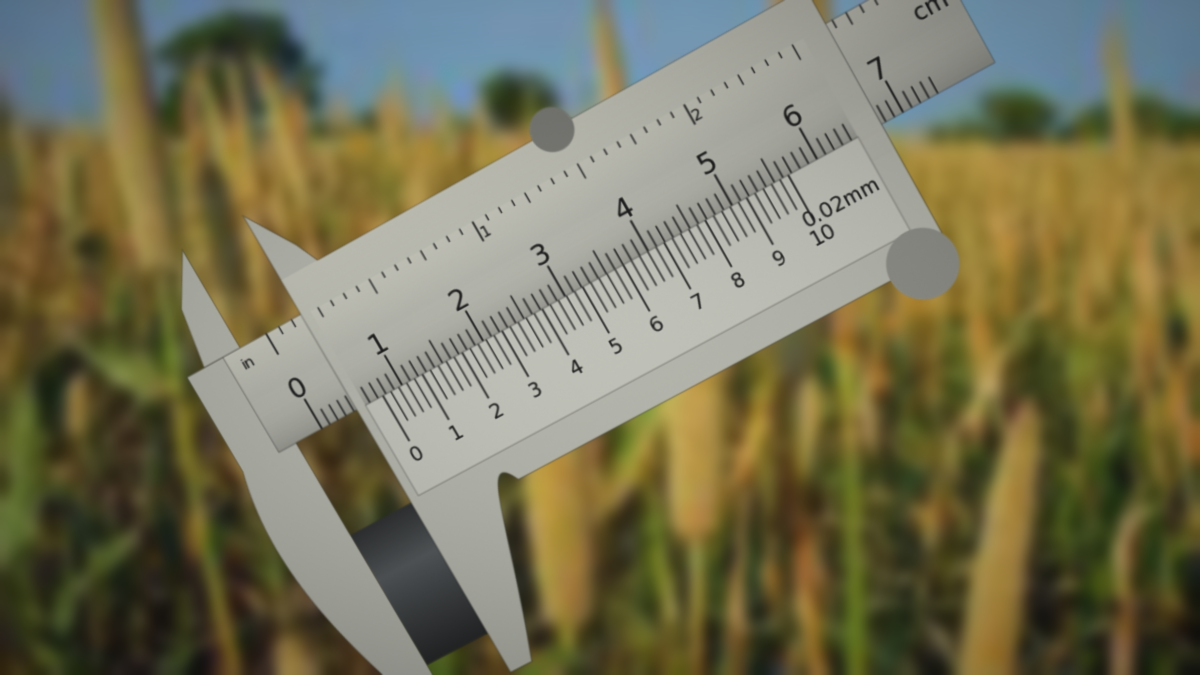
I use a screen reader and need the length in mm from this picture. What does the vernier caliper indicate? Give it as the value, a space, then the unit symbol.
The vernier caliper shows 7.6 mm
